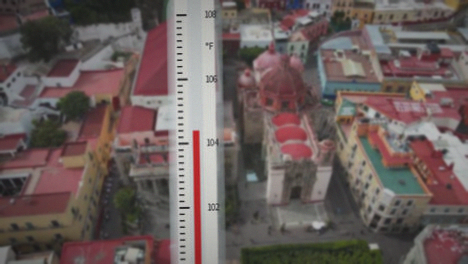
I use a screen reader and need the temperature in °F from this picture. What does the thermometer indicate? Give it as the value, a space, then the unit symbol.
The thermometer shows 104.4 °F
